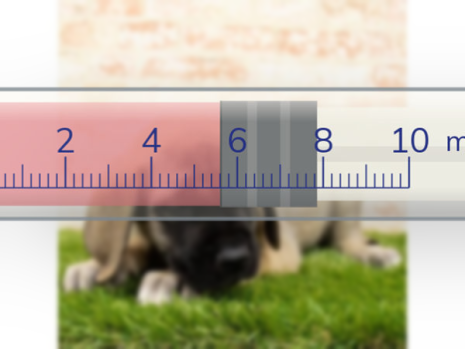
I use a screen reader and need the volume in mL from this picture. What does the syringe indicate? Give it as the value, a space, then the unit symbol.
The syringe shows 5.6 mL
